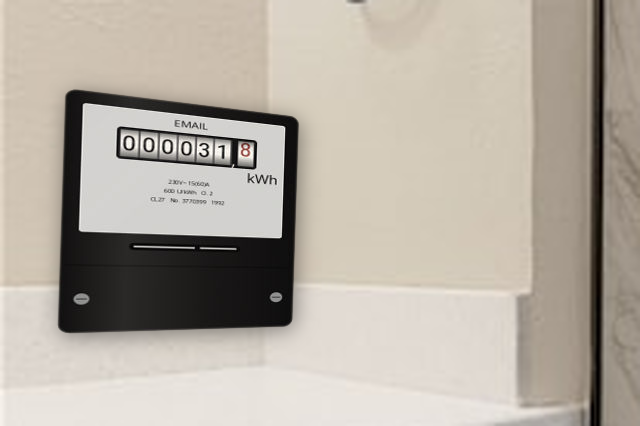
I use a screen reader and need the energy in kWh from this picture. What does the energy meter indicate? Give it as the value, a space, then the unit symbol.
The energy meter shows 31.8 kWh
